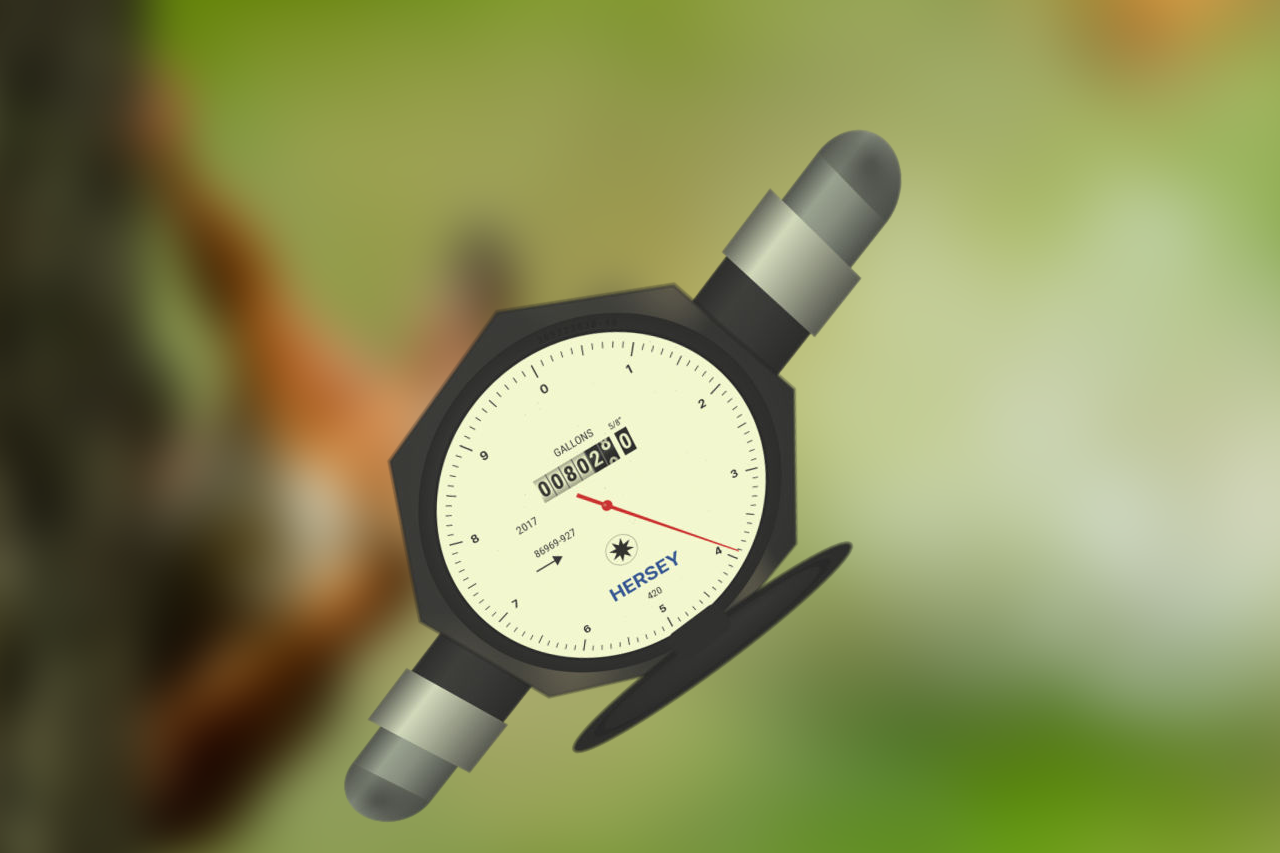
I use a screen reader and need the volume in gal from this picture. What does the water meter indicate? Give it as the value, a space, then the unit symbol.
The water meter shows 80283.9 gal
